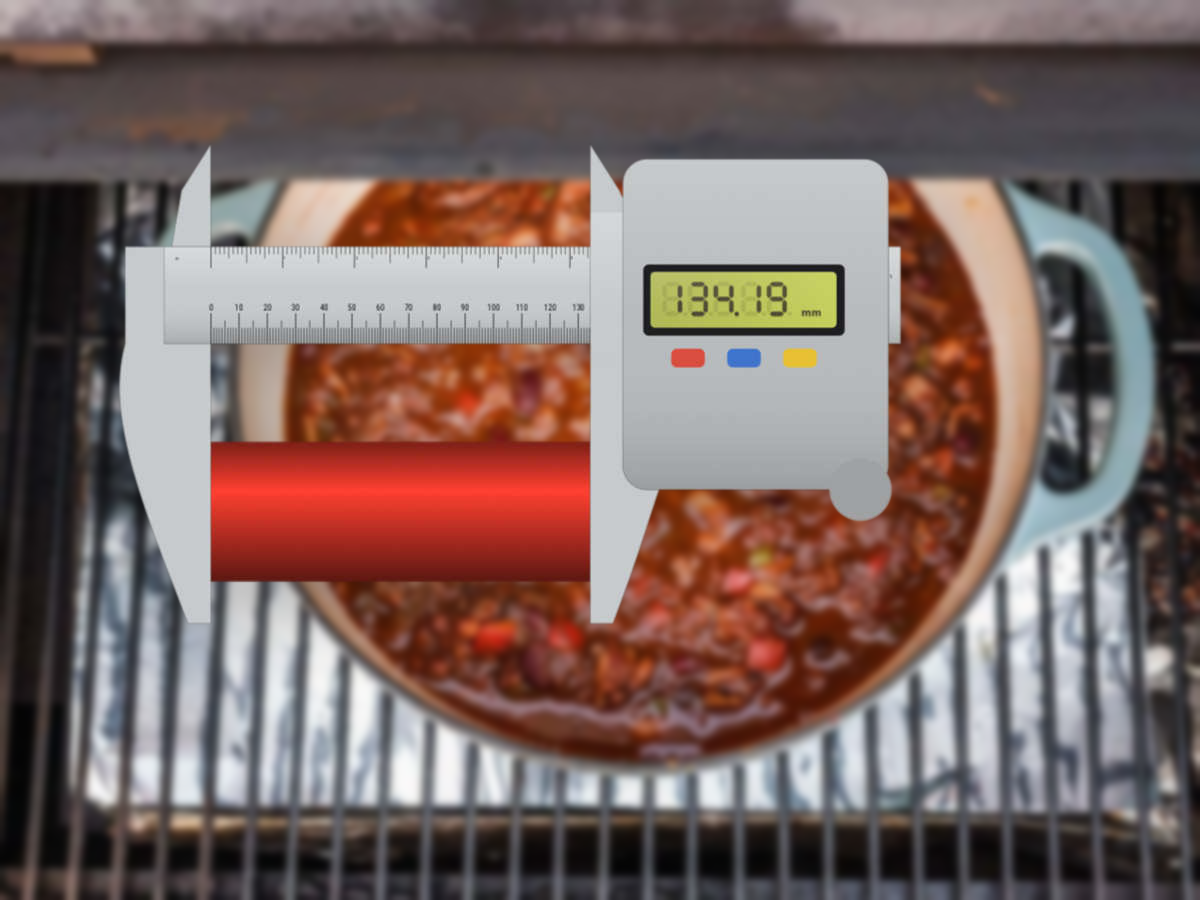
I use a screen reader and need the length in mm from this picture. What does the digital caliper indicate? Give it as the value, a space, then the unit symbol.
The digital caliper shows 134.19 mm
